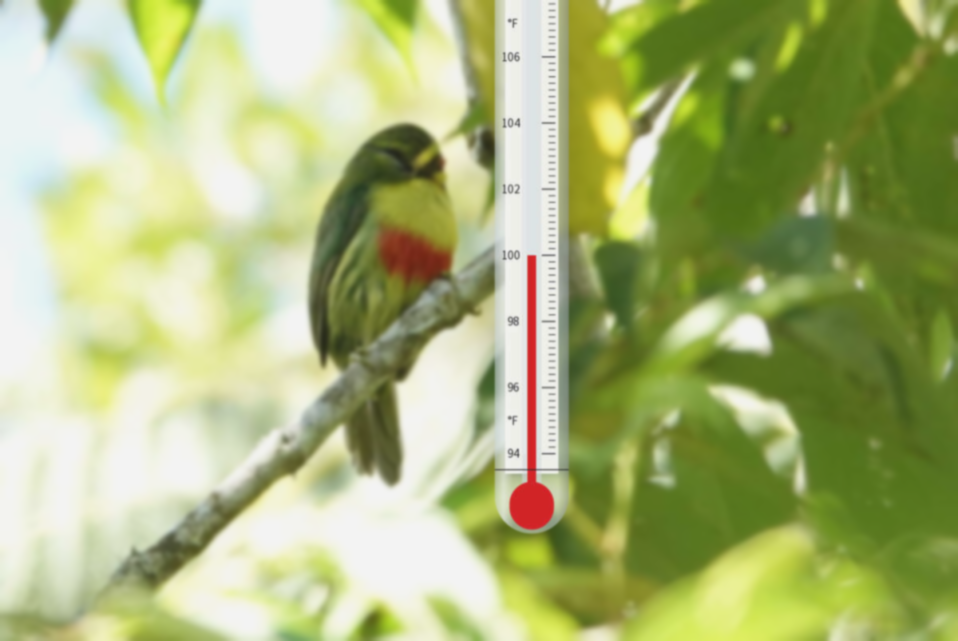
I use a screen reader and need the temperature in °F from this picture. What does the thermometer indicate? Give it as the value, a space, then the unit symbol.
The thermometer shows 100 °F
